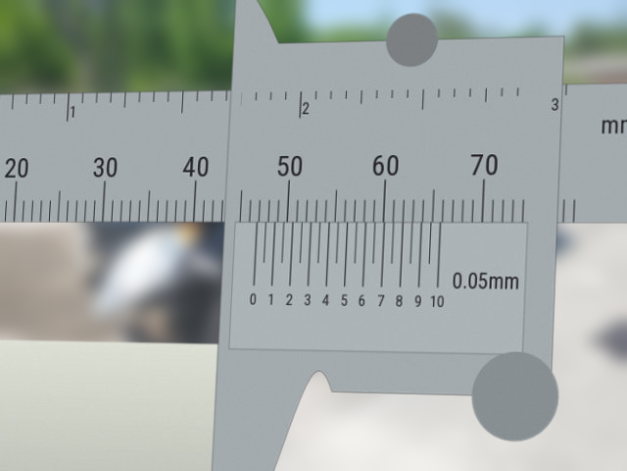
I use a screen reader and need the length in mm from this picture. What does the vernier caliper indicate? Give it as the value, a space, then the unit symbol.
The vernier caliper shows 46.8 mm
